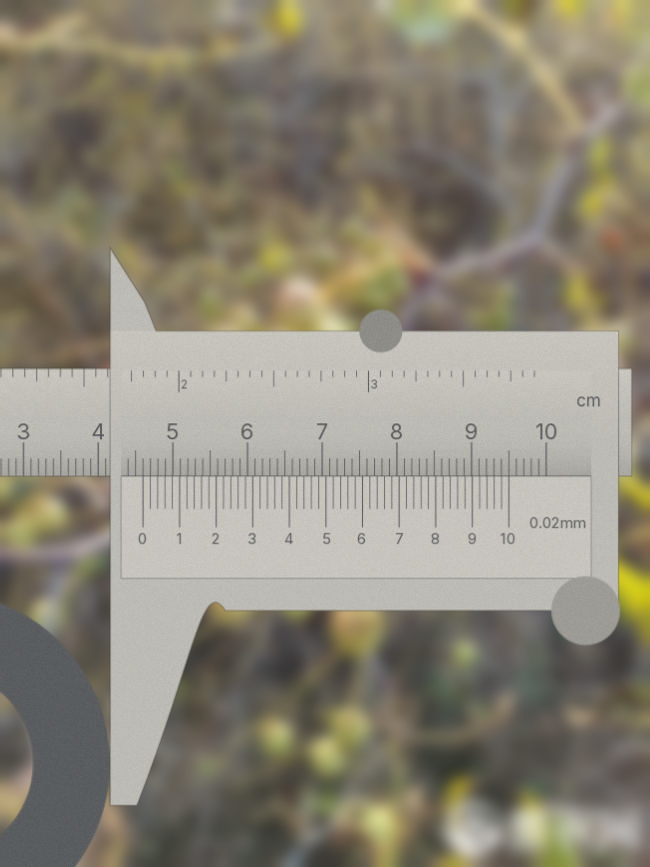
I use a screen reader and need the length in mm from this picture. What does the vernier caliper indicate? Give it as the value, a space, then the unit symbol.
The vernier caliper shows 46.0 mm
